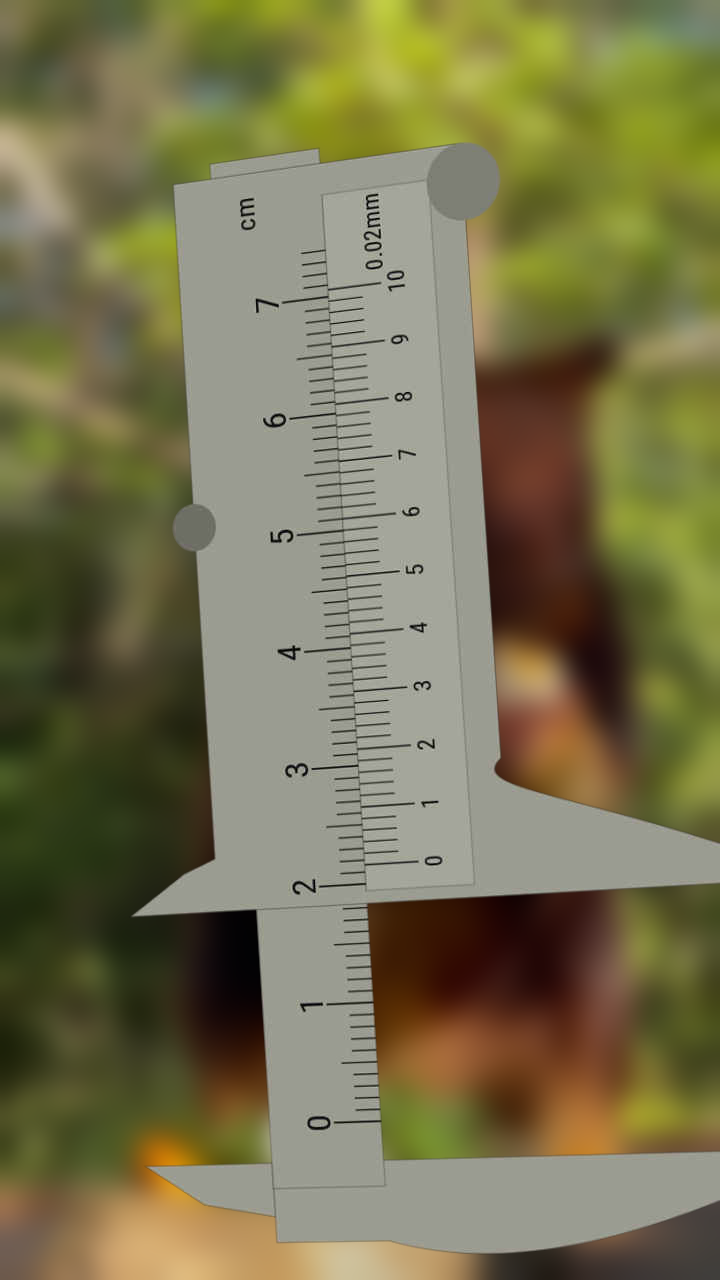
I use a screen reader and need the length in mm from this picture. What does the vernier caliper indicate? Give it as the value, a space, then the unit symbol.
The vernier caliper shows 21.6 mm
